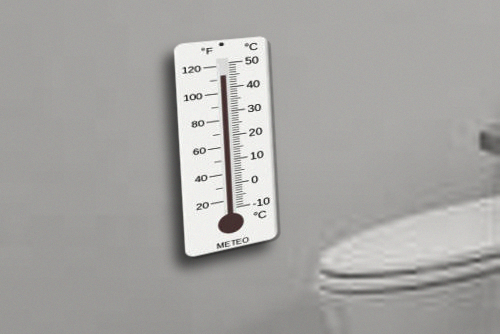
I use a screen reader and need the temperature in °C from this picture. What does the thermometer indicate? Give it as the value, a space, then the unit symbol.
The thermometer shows 45 °C
